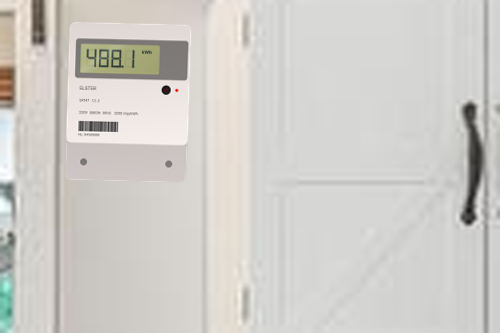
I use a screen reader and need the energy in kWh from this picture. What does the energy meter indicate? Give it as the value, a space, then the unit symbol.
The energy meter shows 488.1 kWh
